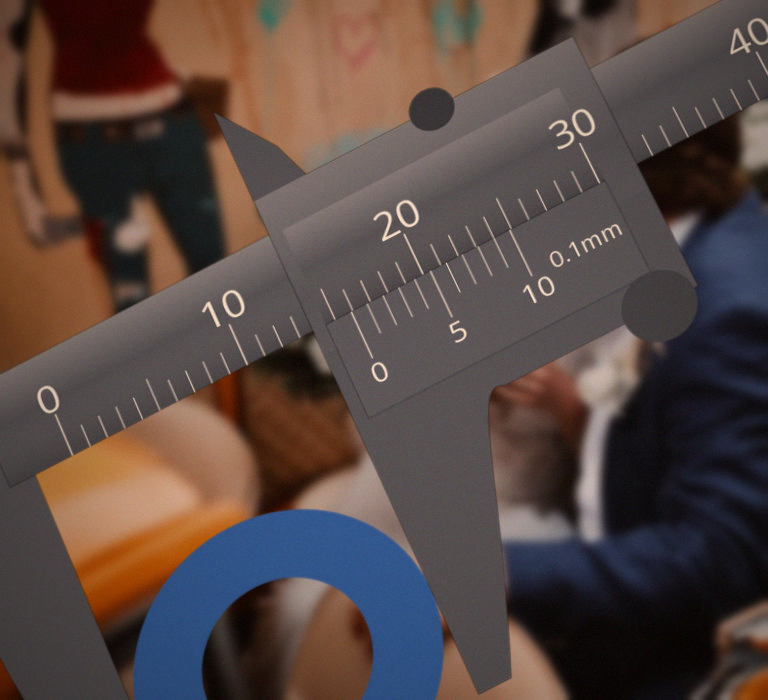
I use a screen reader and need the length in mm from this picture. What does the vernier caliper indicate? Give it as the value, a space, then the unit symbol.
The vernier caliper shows 15.9 mm
